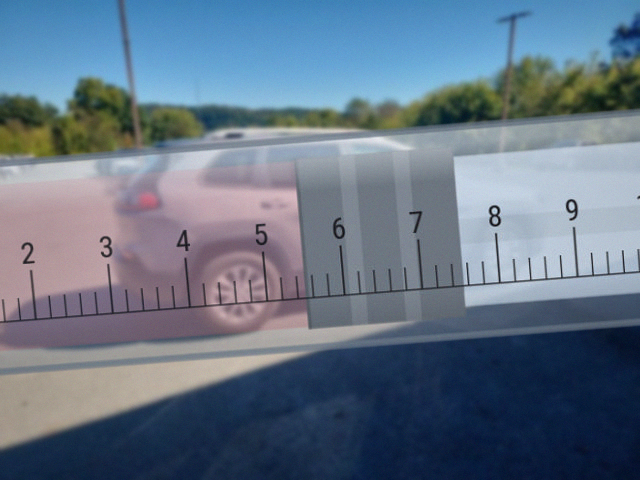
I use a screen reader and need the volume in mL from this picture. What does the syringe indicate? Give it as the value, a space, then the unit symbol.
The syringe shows 5.5 mL
